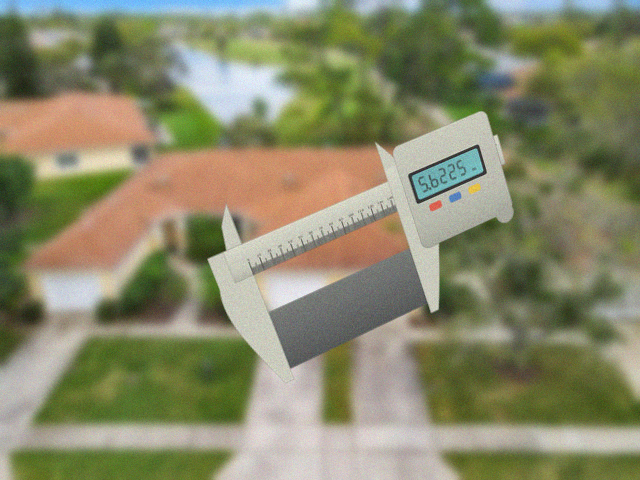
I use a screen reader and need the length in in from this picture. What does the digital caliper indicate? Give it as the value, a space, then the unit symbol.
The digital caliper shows 5.6225 in
